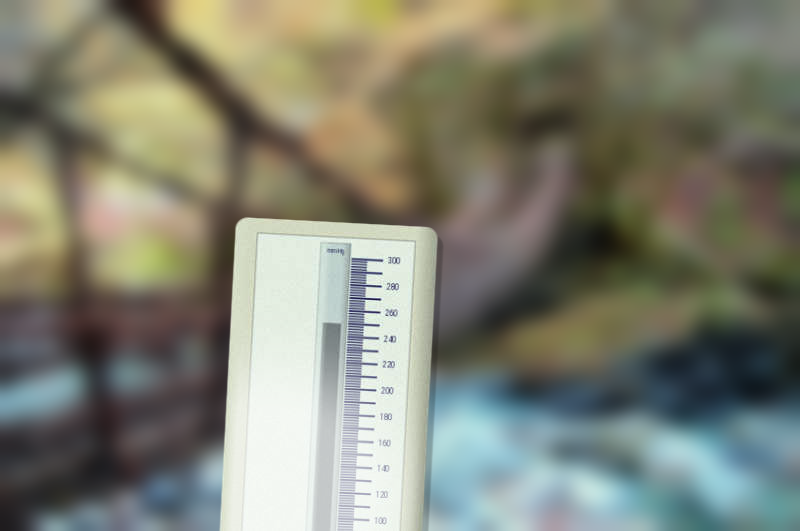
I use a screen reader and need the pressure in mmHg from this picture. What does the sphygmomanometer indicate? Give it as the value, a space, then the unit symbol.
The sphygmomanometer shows 250 mmHg
